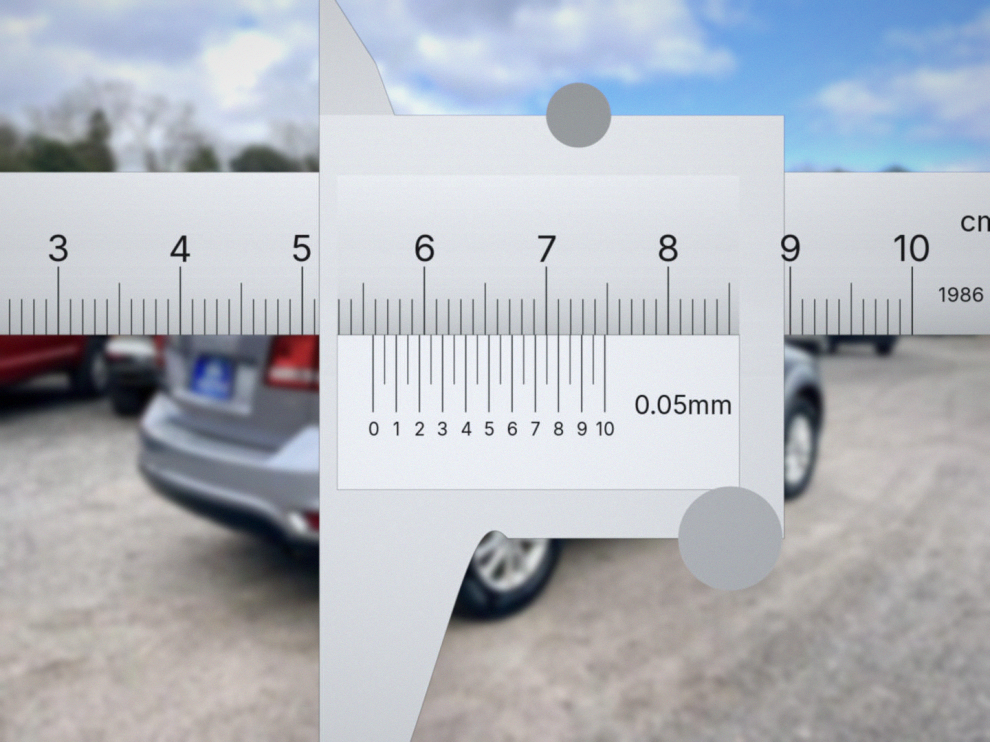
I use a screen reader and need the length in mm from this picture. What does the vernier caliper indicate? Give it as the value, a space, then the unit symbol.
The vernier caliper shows 55.8 mm
